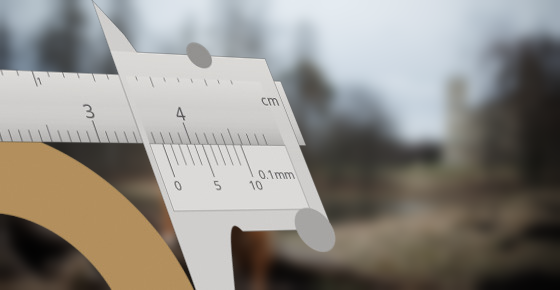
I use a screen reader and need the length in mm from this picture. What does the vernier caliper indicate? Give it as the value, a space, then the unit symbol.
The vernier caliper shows 36.8 mm
